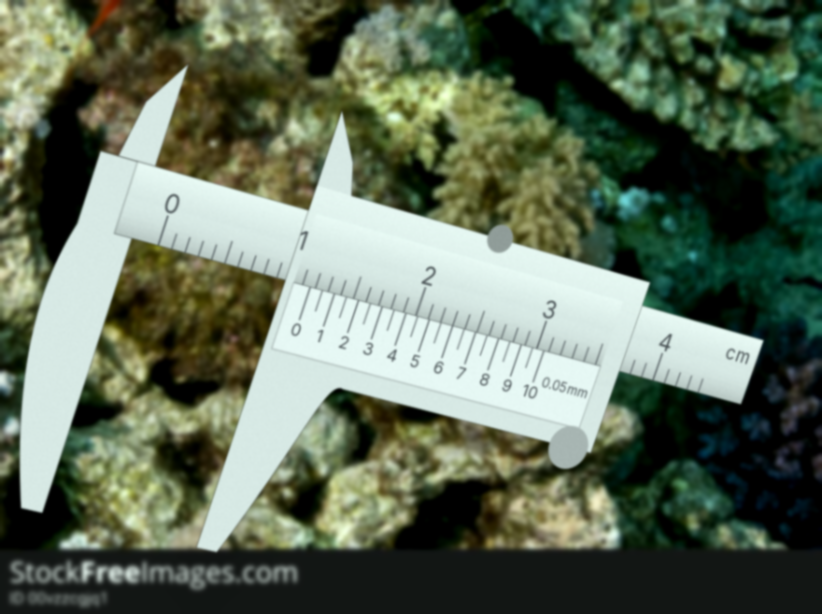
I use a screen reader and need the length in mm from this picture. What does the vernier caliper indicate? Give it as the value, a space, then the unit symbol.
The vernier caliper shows 11.6 mm
